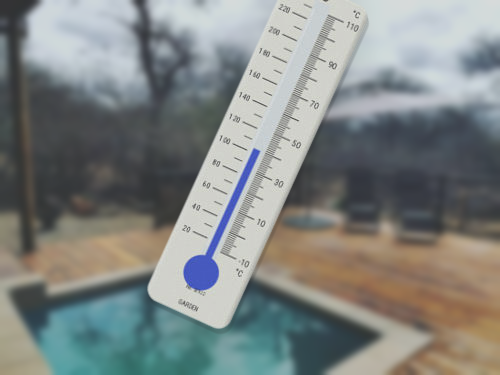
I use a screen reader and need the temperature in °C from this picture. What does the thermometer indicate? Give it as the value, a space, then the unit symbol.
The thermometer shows 40 °C
